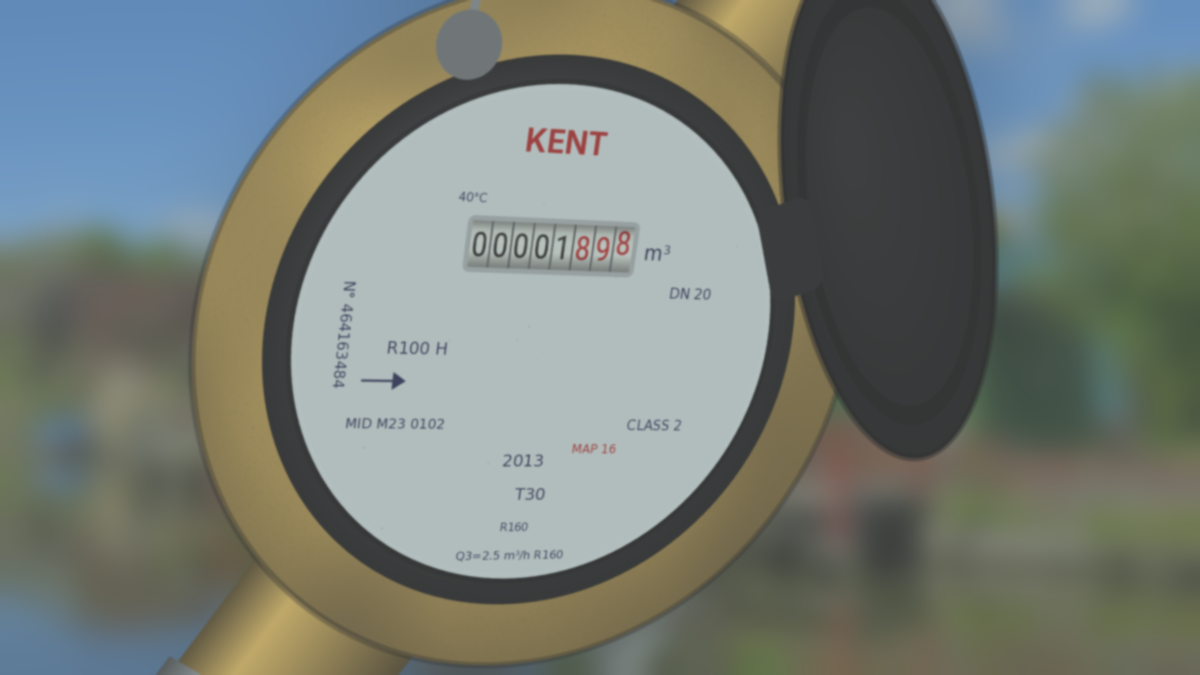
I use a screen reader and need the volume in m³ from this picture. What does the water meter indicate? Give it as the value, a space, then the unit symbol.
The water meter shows 1.898 m³
